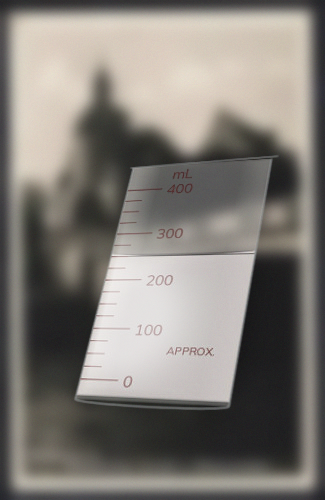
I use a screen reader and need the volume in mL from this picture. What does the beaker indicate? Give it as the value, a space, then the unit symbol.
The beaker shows 250 mL
